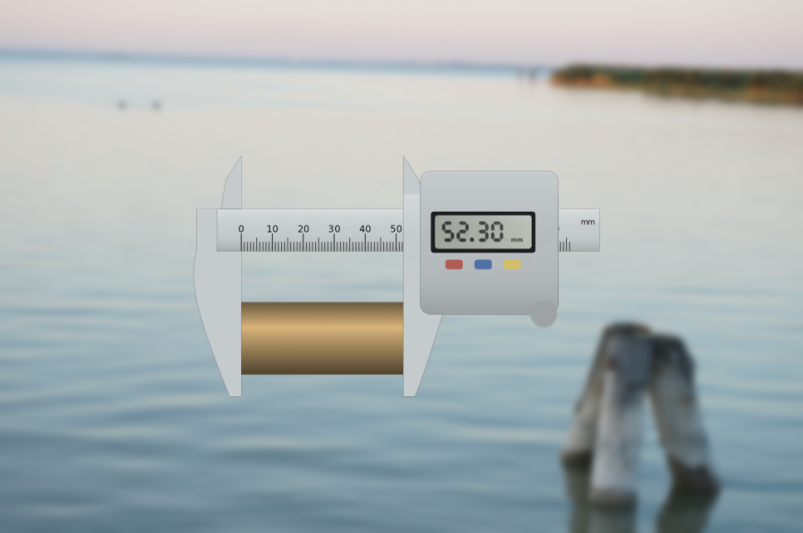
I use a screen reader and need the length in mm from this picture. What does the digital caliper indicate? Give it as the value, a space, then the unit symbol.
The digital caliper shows 52.30 mm
